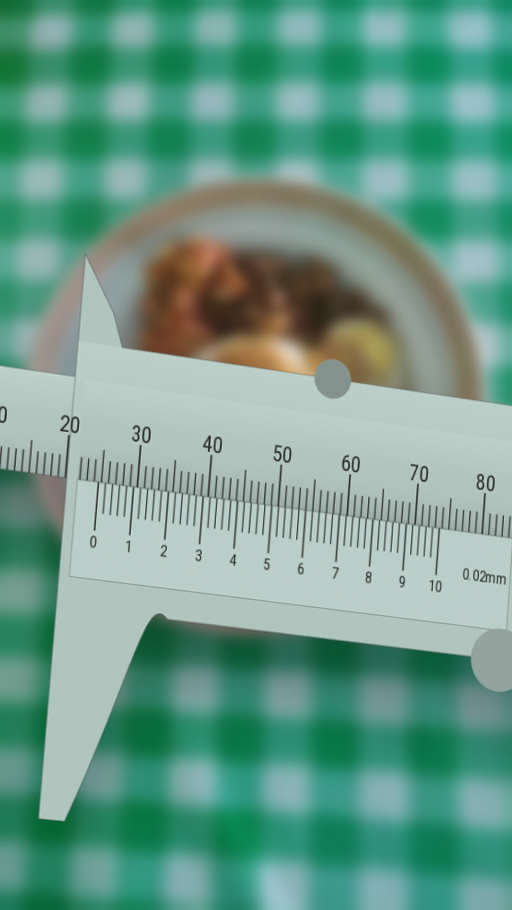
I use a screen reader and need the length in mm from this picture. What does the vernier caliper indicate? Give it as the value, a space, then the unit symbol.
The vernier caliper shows 24.6 mm
